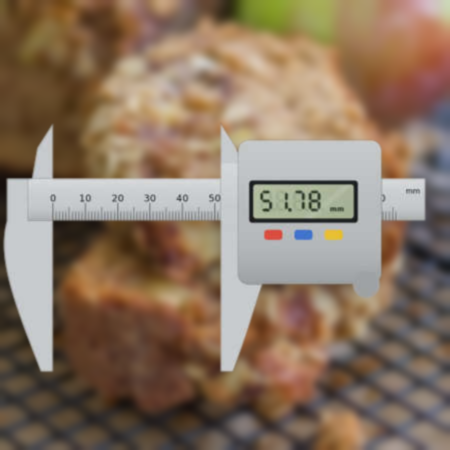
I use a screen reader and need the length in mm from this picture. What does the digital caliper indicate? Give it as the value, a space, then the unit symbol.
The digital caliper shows 51.78 mm
